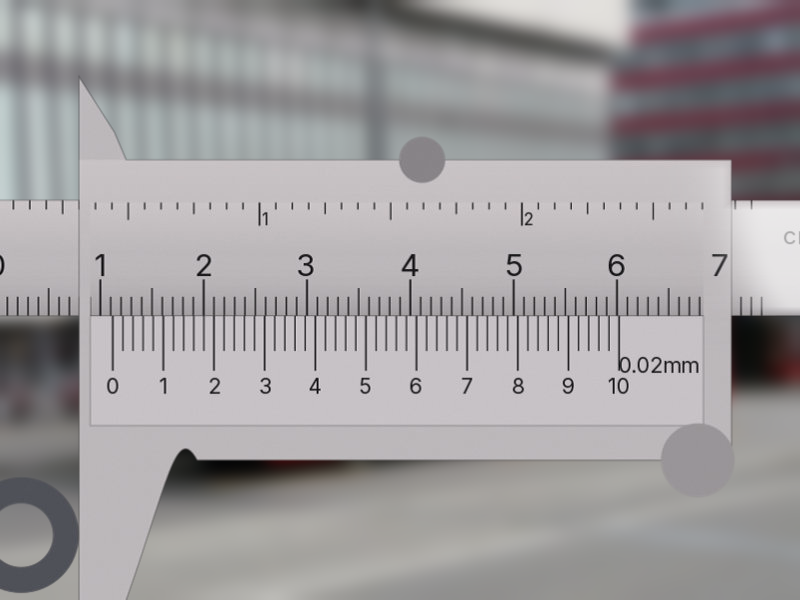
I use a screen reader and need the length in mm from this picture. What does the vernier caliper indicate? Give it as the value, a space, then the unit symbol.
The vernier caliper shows 11.2 mm
